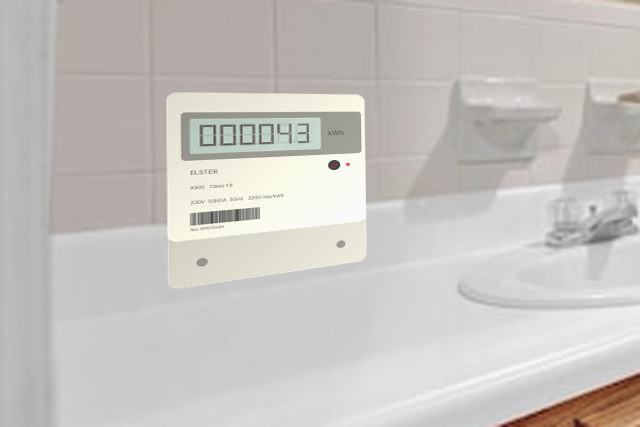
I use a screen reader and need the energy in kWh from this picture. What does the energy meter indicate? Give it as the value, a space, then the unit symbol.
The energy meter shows 43 kWh
